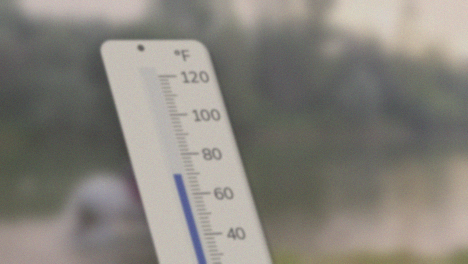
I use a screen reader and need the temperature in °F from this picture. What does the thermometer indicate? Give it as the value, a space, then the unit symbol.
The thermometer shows 70 °F
